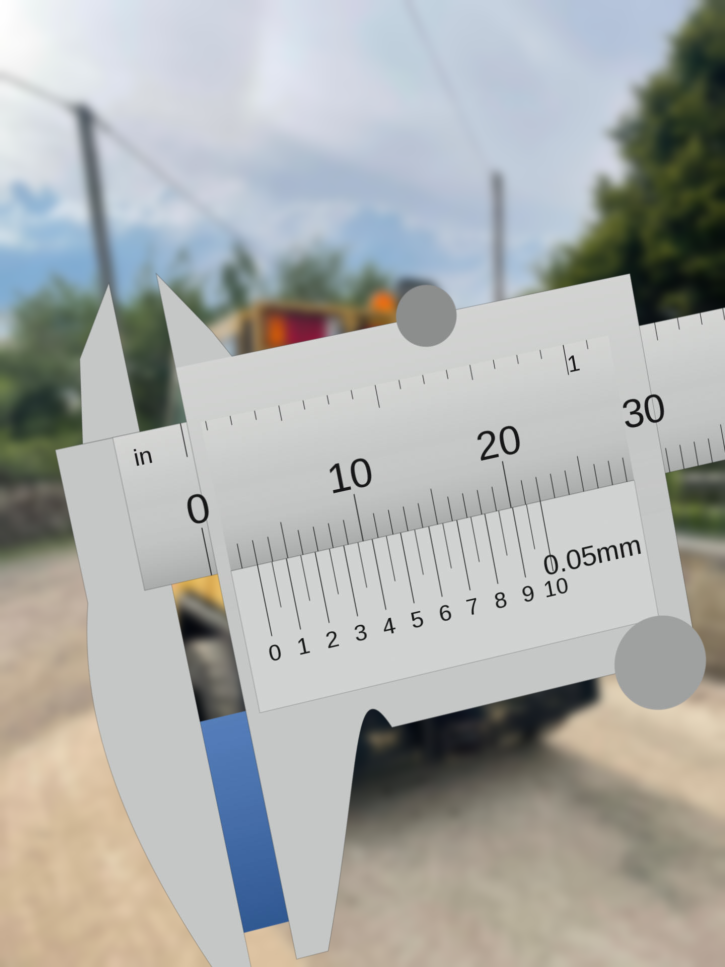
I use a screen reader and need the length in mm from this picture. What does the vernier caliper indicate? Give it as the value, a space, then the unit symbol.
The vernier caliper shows 3.0 mm
